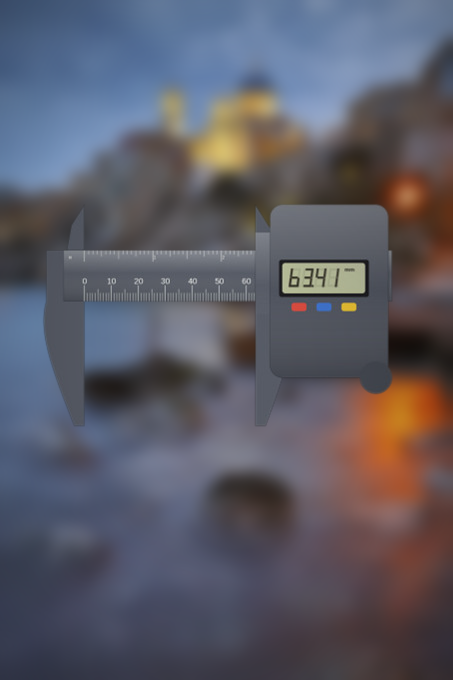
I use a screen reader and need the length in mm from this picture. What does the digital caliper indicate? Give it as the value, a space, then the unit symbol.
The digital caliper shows 63.41 mm
